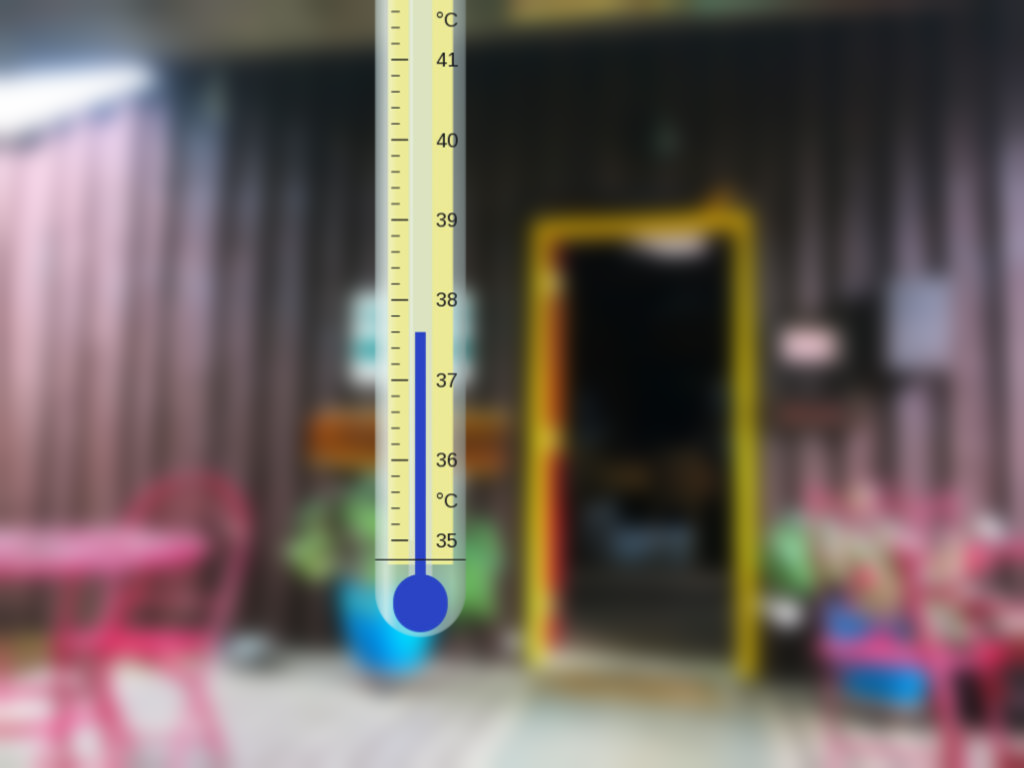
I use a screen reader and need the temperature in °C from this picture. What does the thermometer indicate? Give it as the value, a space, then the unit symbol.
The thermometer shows 37.6 °C
